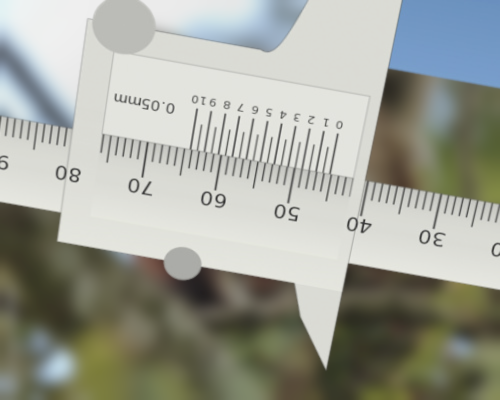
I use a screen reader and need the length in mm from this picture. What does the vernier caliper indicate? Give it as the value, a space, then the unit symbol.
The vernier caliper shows 45.2 mm
